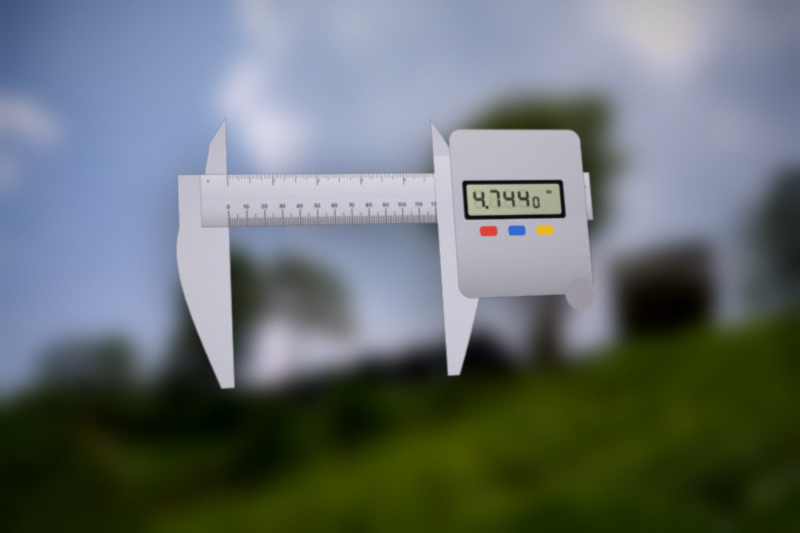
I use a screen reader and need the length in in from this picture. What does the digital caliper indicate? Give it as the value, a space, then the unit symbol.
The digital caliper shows 4.7440 in
